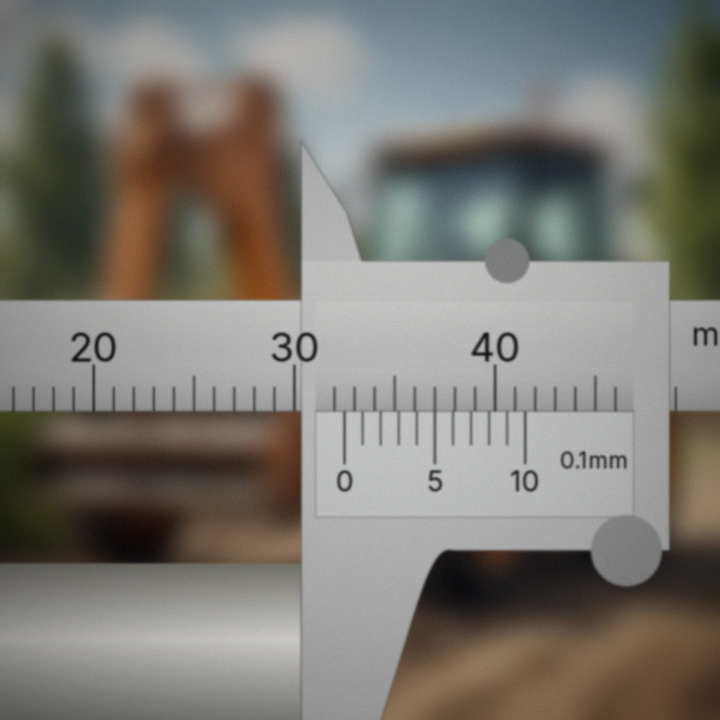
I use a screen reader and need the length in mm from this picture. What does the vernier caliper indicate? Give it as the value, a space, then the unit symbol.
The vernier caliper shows 32.5 mm
